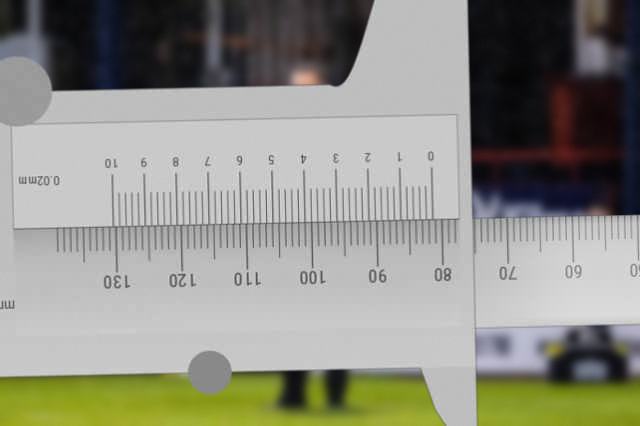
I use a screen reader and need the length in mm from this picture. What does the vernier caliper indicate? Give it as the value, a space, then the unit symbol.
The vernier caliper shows 81.4 mm
